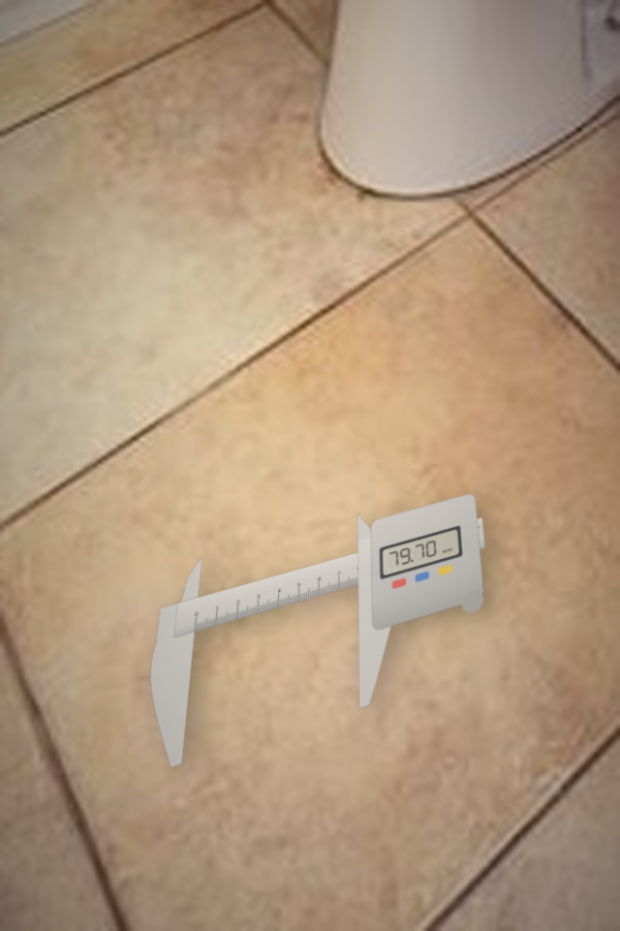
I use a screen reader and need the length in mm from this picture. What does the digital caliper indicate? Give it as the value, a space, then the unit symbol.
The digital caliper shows 79.70 mm
